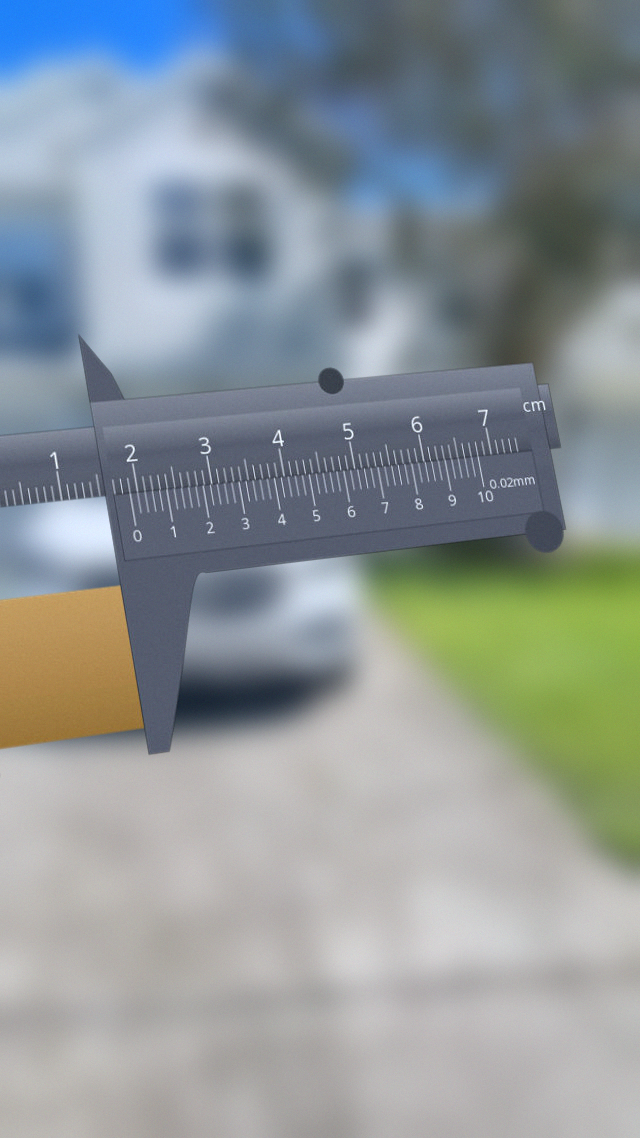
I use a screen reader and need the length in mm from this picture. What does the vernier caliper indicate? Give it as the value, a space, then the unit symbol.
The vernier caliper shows 19.0 mm
